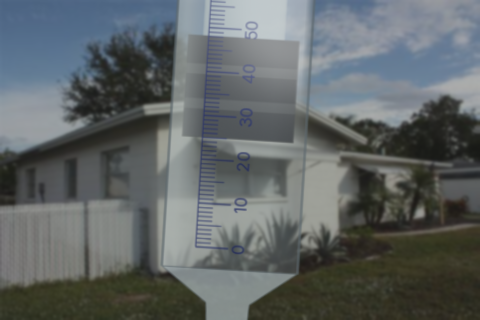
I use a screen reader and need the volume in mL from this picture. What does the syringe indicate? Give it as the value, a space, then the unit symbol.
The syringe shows 25 mL
